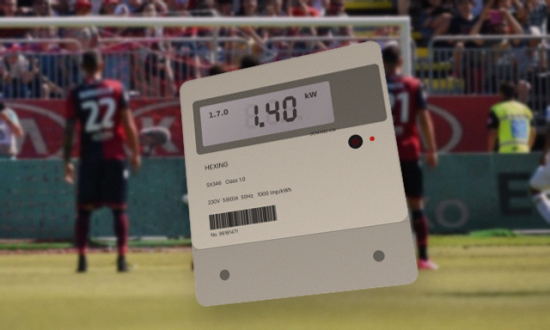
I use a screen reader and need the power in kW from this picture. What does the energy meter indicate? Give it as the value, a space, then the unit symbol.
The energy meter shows 1.40 kW
